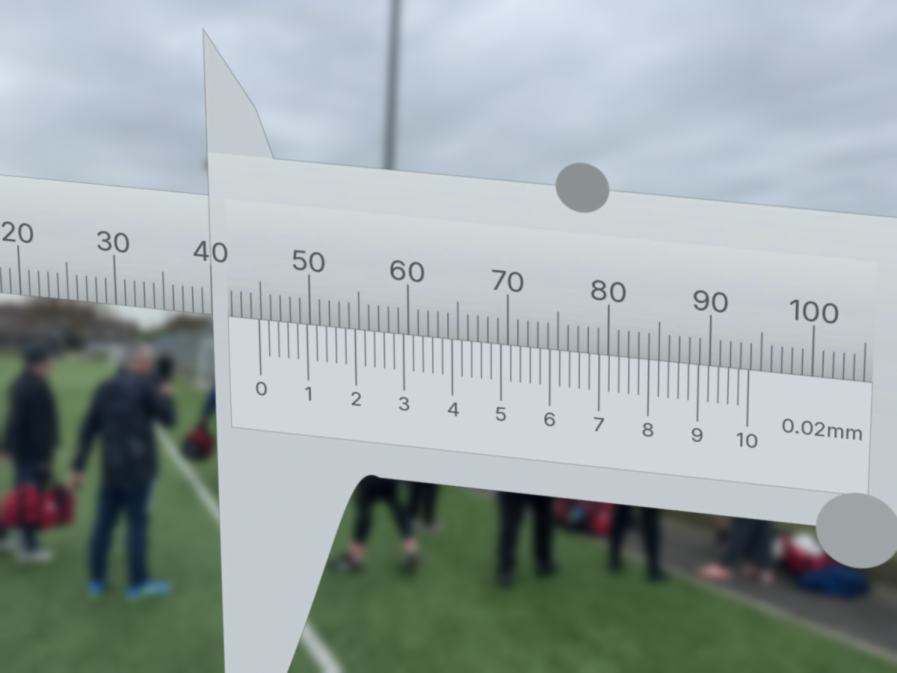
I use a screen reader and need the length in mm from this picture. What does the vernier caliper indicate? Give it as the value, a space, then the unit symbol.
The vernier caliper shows 44.8 mm
